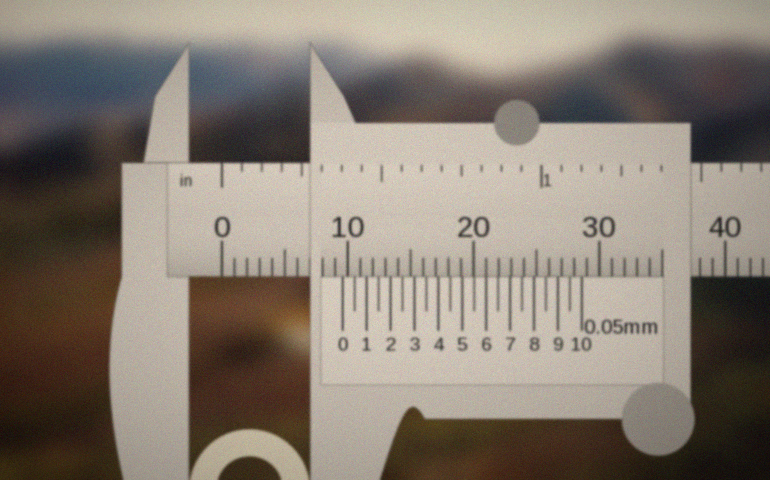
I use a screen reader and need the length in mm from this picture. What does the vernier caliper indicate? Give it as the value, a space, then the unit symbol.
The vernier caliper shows 9.6 mm
